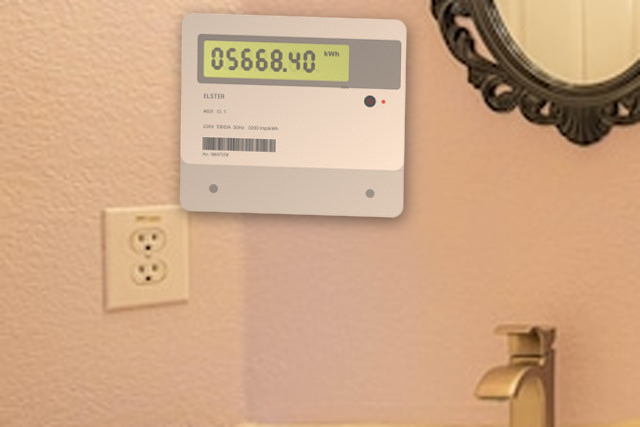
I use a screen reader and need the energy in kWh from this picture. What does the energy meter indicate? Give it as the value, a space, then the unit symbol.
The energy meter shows 5668.40 kWh
